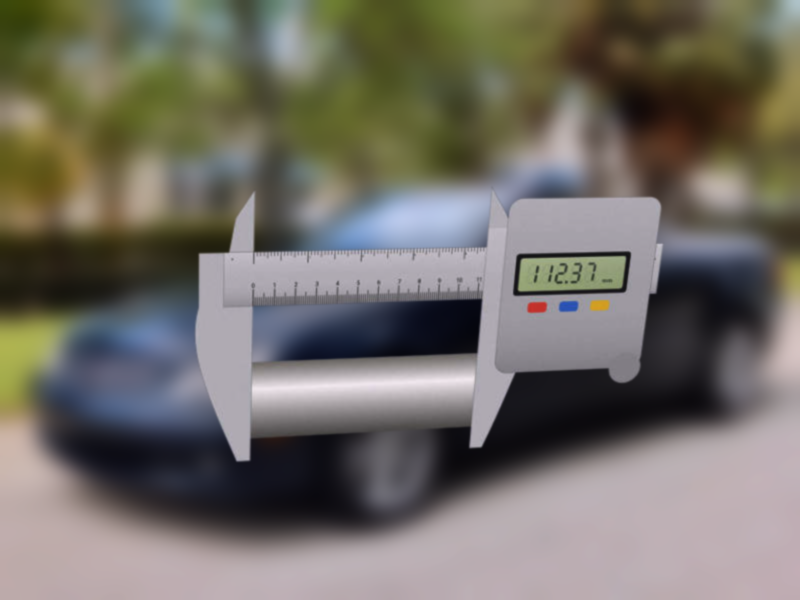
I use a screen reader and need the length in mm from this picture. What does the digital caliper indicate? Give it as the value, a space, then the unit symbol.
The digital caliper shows 112.37 mm
